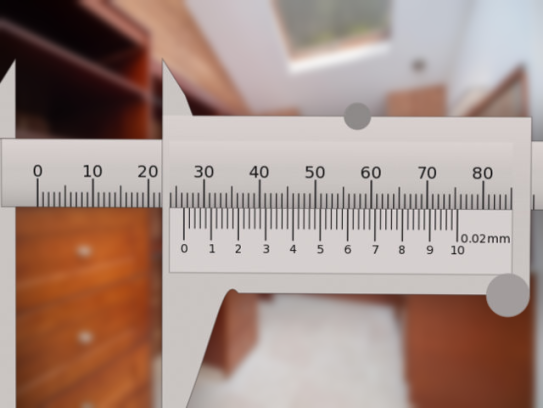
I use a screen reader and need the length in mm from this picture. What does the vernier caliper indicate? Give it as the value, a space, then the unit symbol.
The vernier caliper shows 26.4 mm
